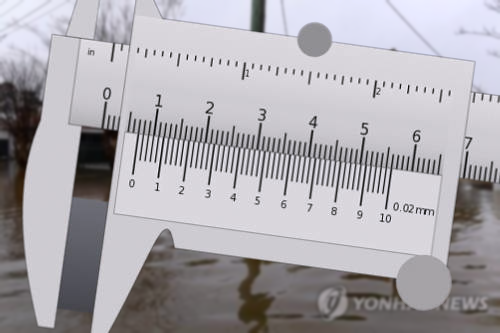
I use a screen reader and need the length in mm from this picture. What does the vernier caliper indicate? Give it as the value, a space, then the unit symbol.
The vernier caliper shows 7.0 mm
